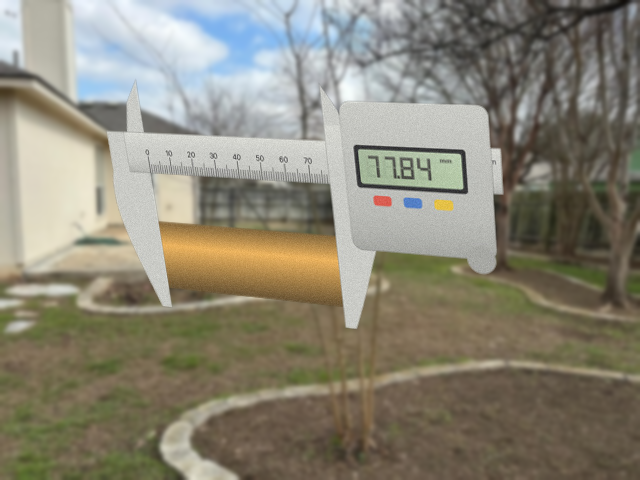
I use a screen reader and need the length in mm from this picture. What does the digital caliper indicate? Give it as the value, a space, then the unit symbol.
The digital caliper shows 77.84 mm
